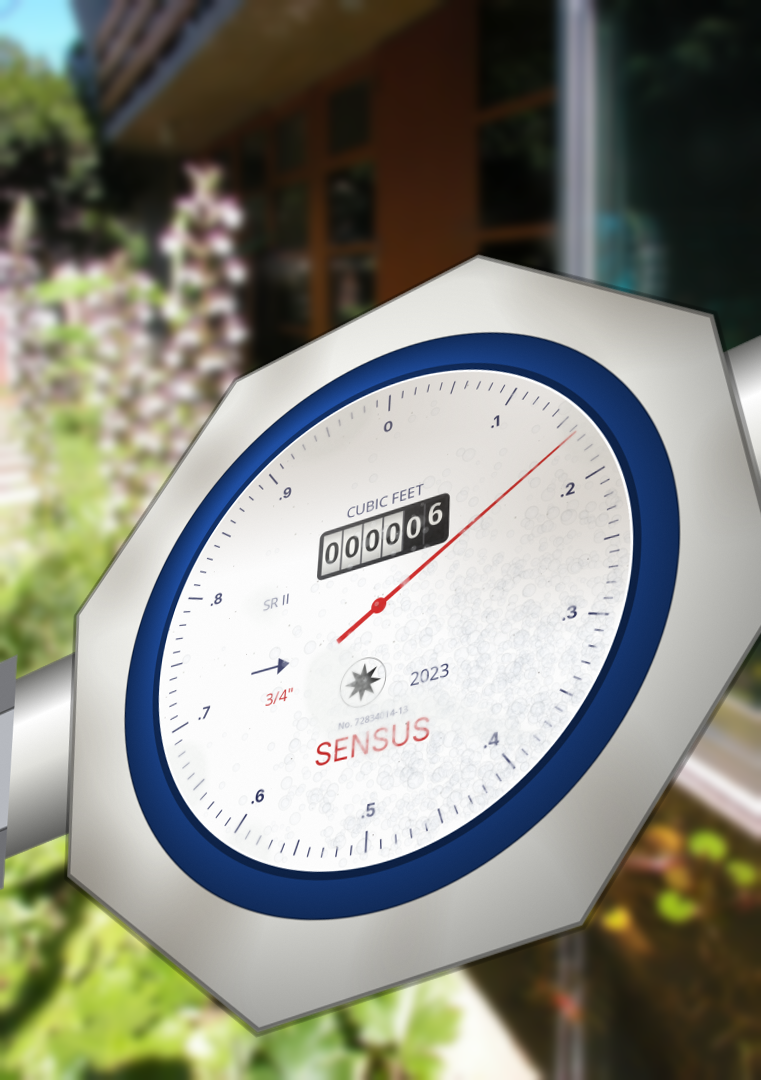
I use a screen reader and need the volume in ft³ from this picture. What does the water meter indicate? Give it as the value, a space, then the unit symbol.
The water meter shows 6.16 ft³
